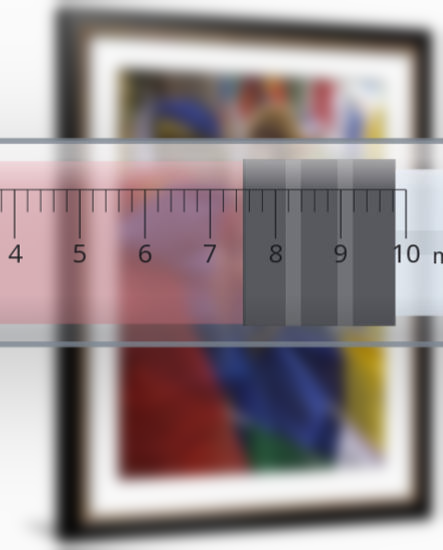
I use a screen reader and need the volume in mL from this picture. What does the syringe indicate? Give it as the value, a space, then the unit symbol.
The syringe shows 7.5 mL
